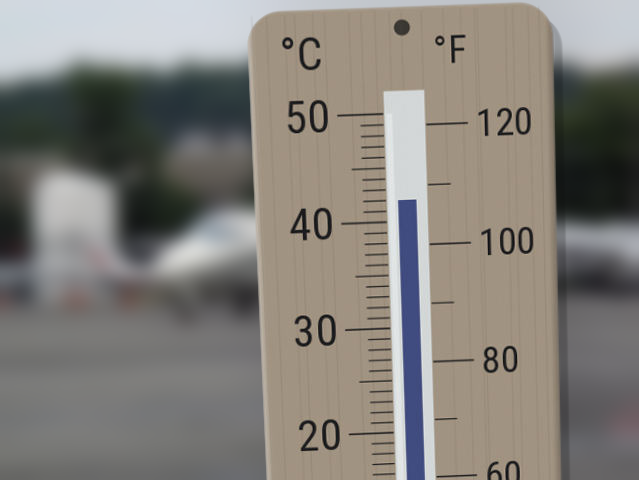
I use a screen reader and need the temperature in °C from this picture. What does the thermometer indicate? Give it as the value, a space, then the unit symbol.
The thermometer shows 42 °C
